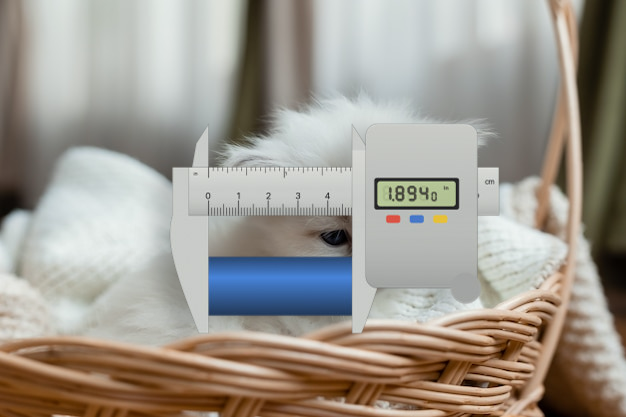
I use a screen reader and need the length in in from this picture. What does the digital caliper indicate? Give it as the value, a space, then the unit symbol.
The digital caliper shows 1.8940 in
